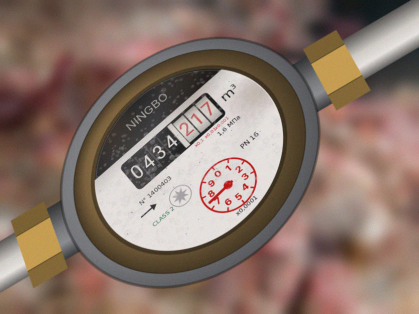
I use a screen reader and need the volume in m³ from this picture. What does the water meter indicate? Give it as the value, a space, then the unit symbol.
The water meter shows 434.2177 m³
